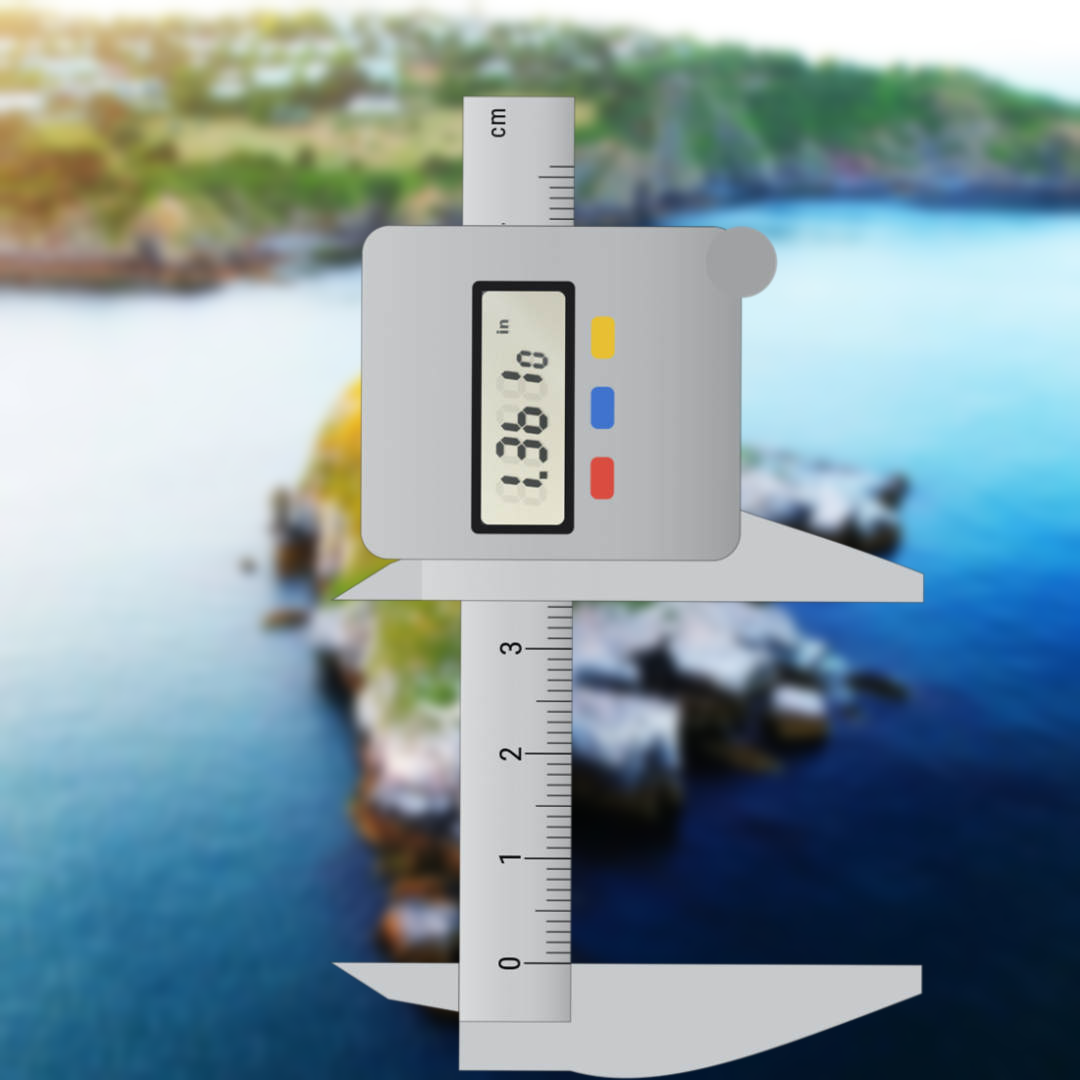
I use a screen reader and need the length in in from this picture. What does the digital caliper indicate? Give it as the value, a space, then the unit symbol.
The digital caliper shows 1.3610 in
